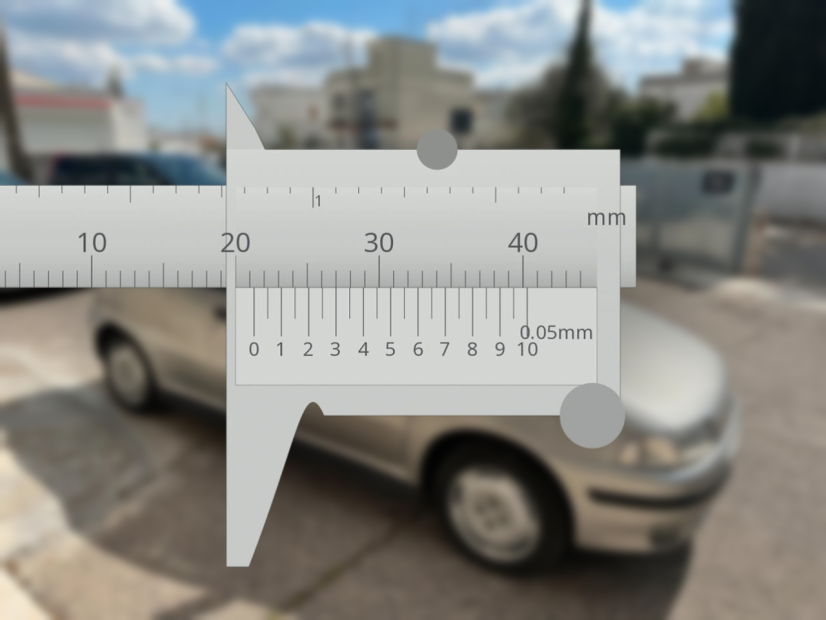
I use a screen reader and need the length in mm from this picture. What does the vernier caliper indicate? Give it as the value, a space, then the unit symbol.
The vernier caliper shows 21.3 mm
